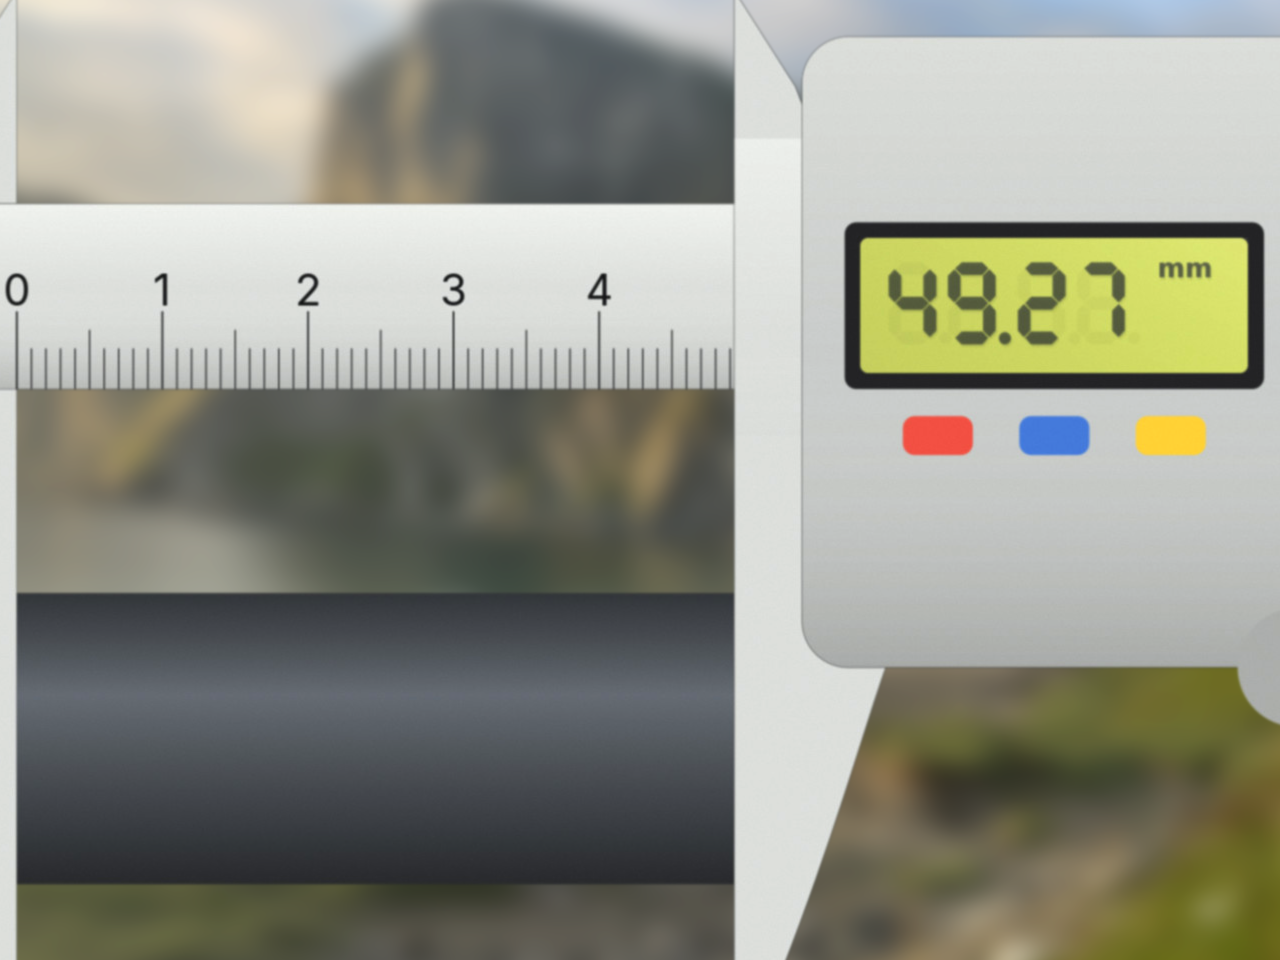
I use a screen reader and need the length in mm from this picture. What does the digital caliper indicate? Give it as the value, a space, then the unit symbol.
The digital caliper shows 49.27 mm
